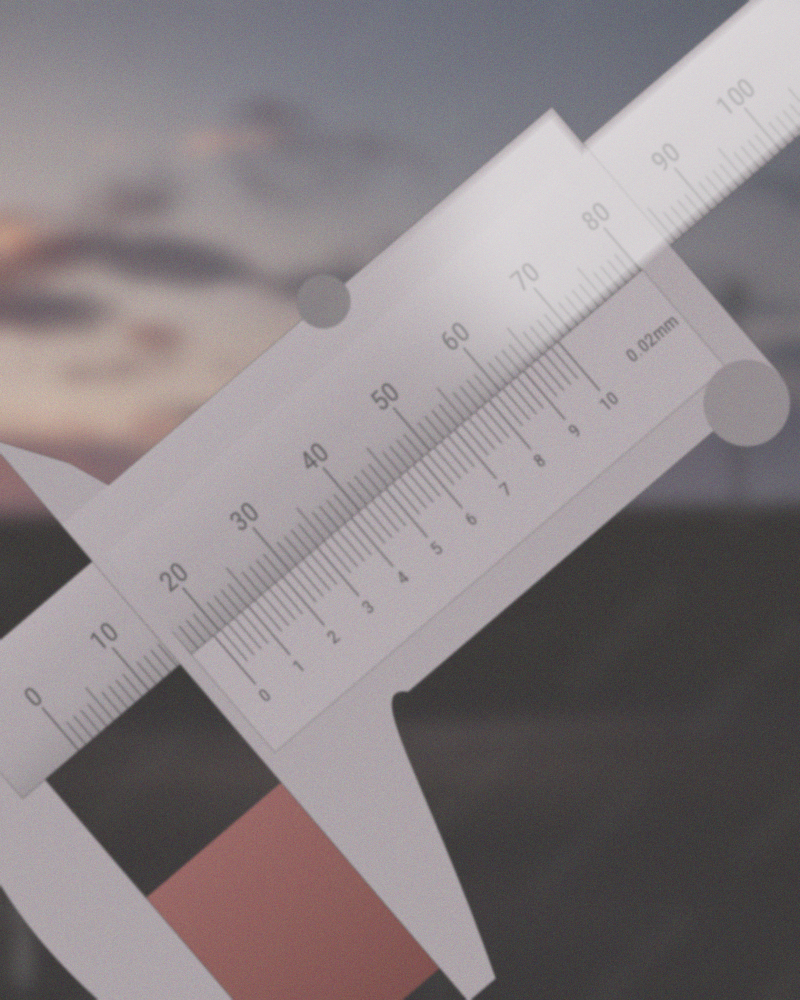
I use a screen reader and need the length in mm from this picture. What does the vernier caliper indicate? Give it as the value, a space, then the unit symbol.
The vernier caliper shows 19.2 mm
